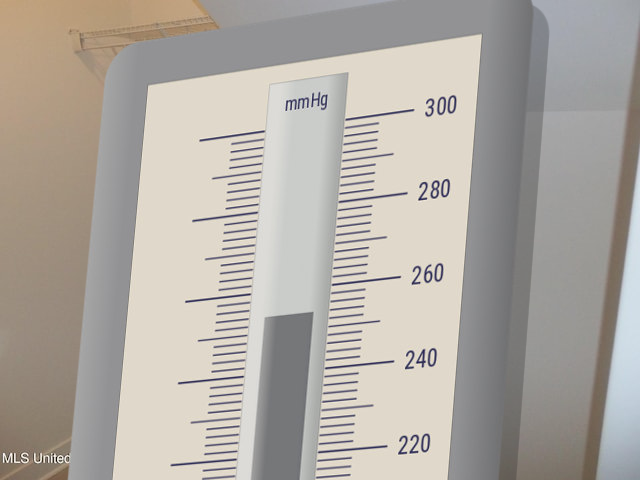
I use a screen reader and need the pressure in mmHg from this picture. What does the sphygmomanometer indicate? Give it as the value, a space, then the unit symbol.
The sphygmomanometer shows 254 mmHg
